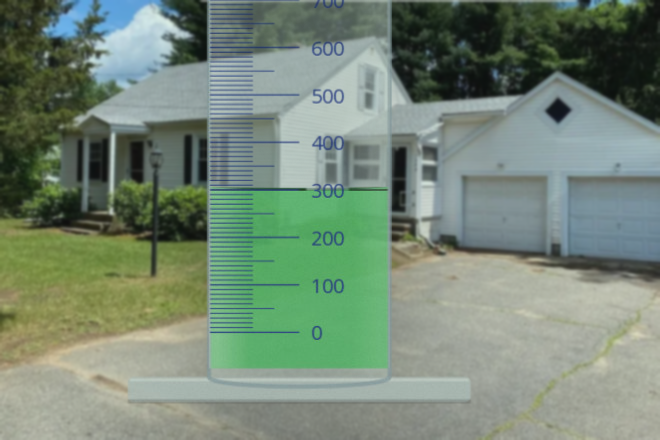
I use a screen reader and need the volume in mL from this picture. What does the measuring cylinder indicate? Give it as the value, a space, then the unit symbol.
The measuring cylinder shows 300 mL
